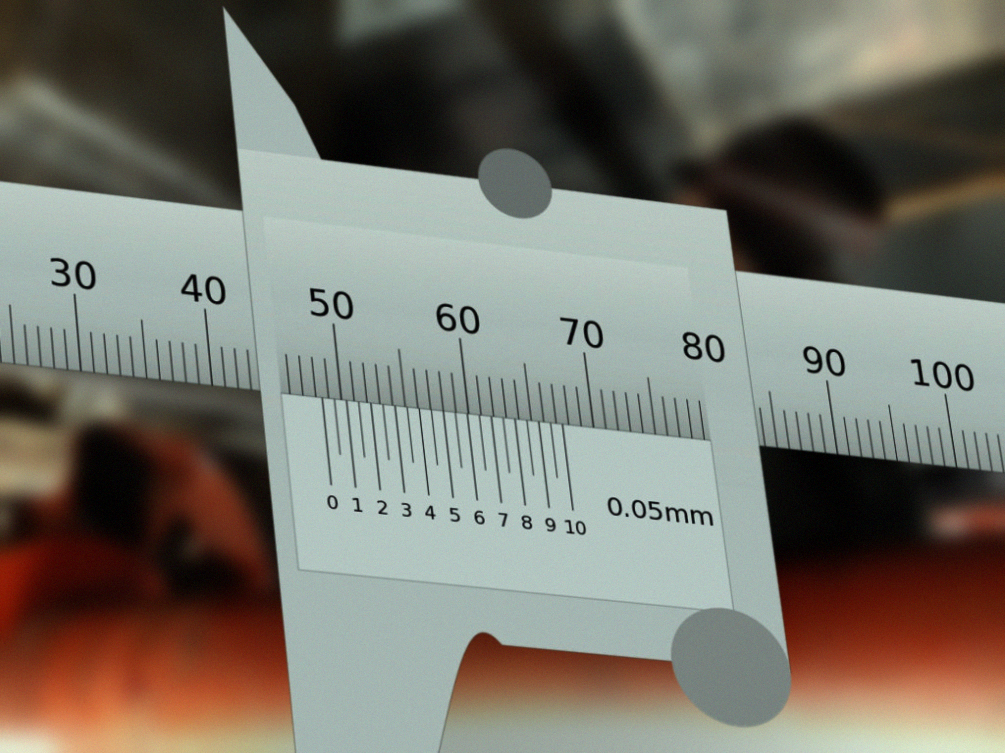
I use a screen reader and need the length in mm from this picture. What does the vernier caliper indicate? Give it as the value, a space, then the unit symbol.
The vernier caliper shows 48.5 mm
